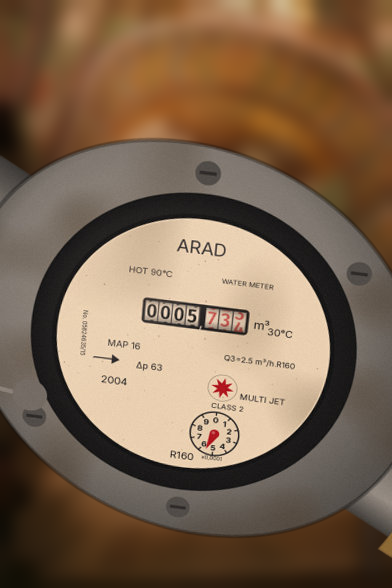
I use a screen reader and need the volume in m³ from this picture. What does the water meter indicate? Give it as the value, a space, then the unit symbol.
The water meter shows 5.7335 m³
